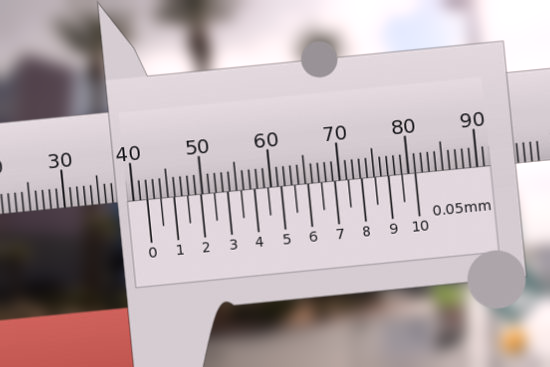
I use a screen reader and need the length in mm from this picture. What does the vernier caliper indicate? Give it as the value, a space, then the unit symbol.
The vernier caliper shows 42.0 mm
